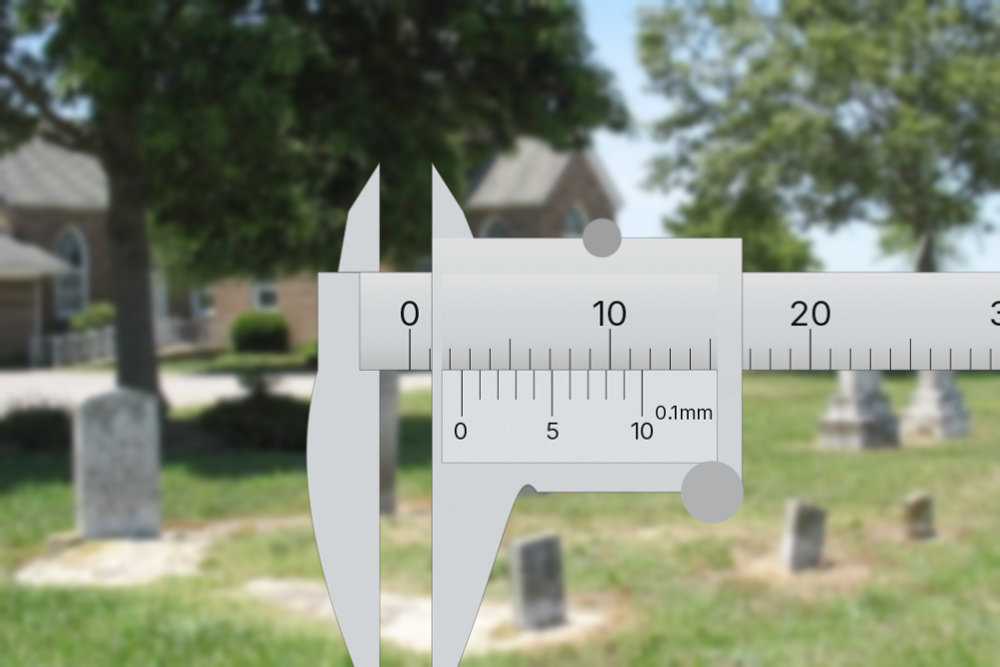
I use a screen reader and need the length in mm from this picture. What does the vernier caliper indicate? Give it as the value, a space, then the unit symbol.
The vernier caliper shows 2.6 mm
